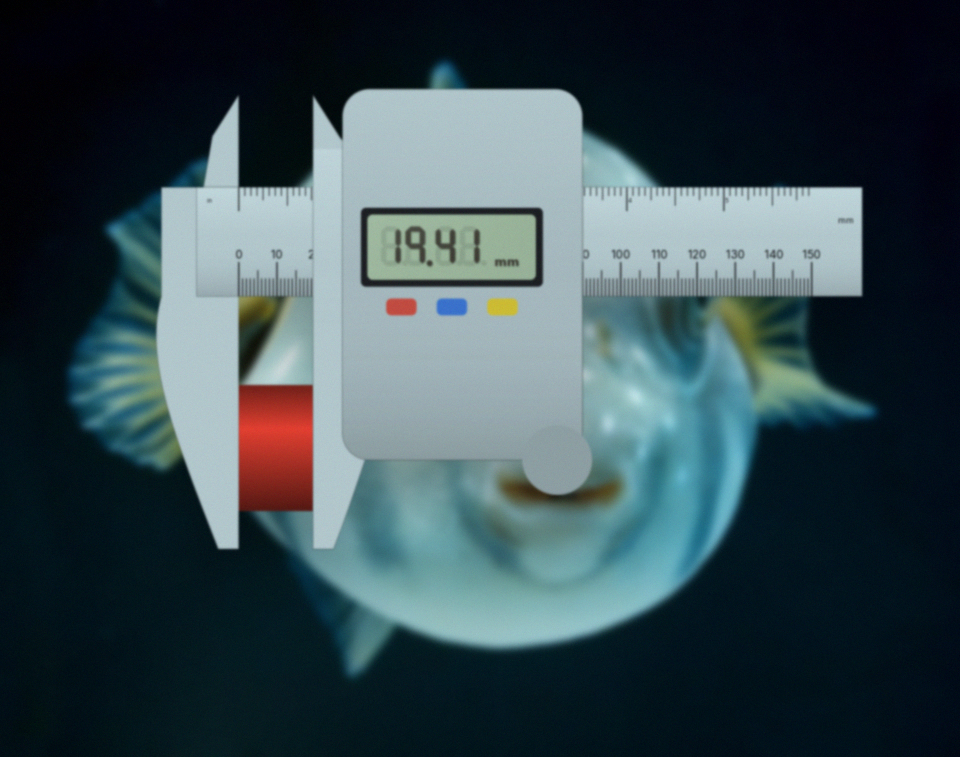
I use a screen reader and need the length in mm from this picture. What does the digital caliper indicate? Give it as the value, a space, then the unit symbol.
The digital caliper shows 19.41 mm
